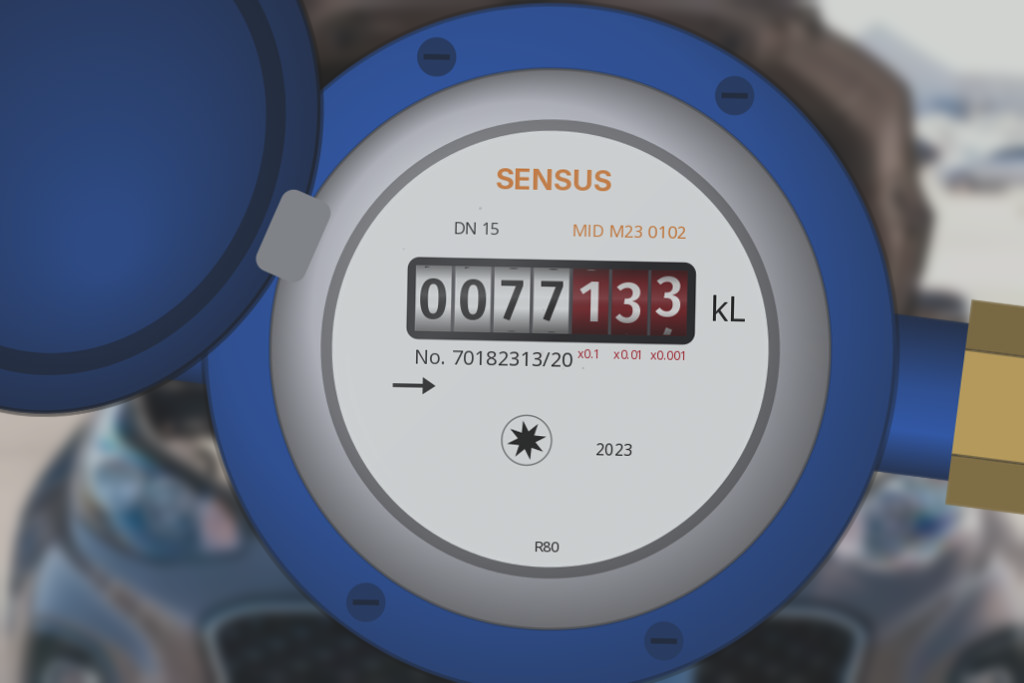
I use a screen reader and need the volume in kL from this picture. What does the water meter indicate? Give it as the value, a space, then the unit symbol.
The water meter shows 77.133 kL
